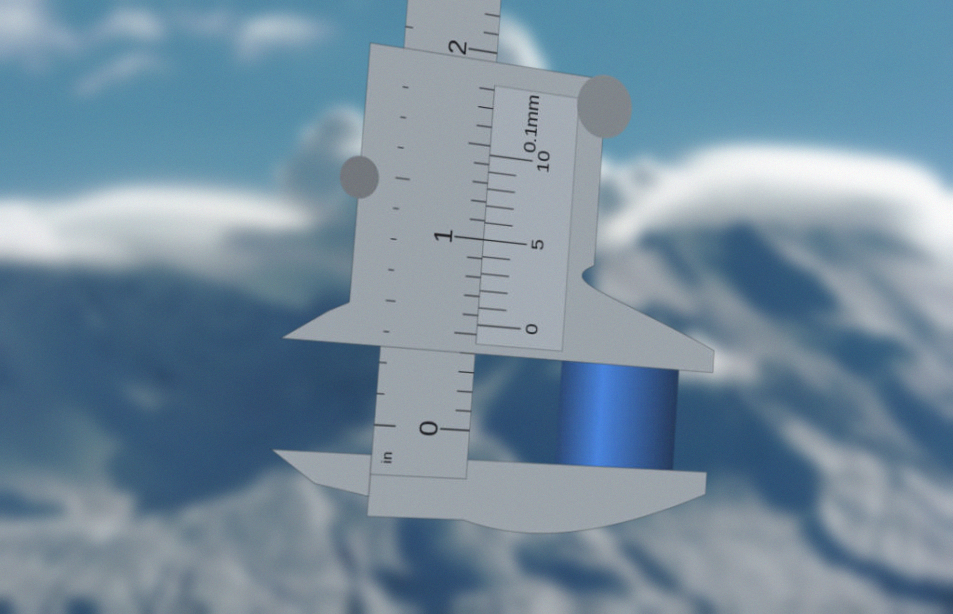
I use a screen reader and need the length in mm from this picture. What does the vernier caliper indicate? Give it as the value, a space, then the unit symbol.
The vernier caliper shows 5.5 mm
